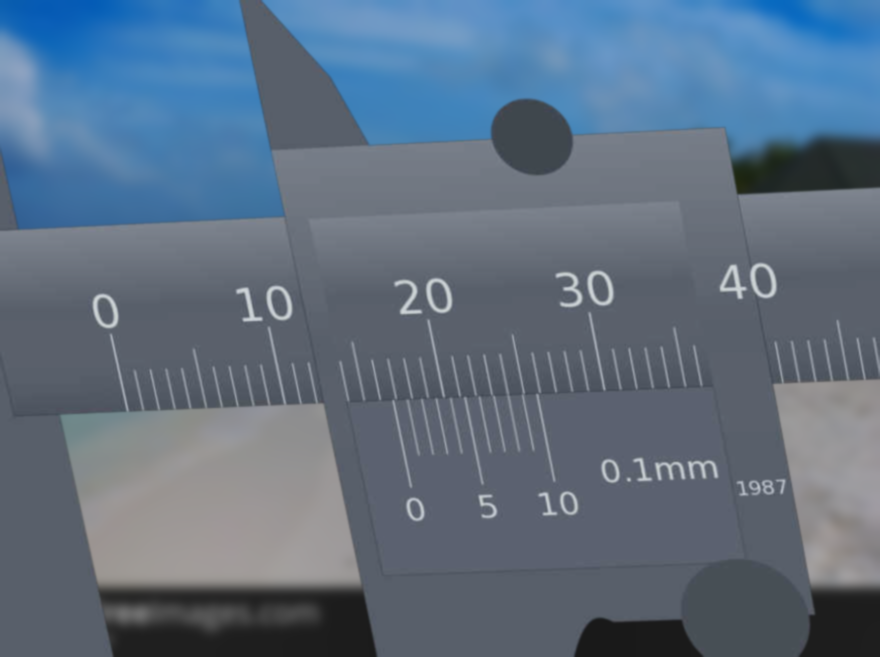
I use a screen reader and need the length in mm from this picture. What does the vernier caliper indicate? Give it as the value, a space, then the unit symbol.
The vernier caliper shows 16.8 mm
